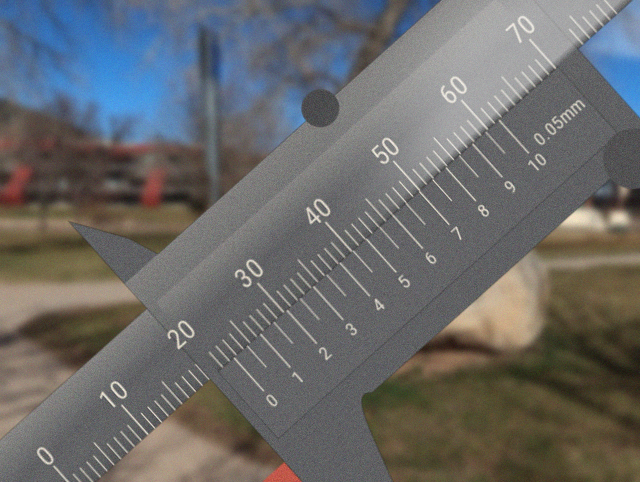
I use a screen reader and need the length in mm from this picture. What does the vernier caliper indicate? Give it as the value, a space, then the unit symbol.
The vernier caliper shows 22.6 mm
